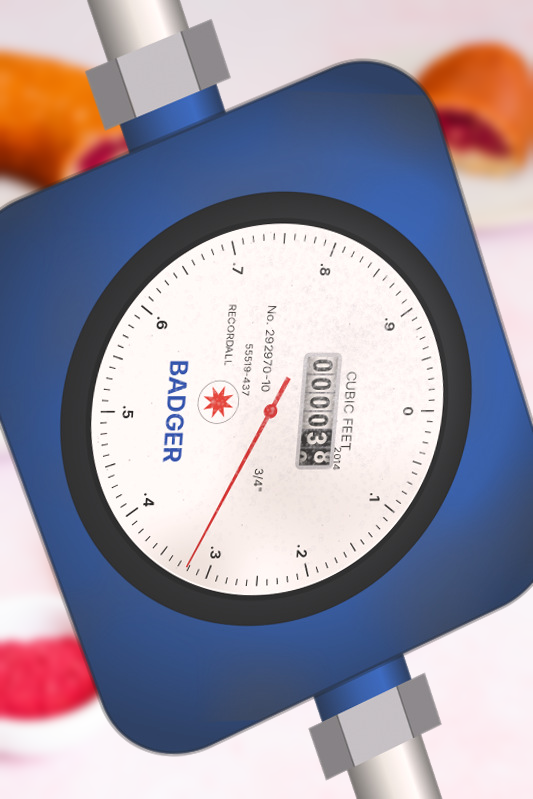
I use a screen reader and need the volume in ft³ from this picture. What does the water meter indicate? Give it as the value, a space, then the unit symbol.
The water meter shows 38.32 ft³
